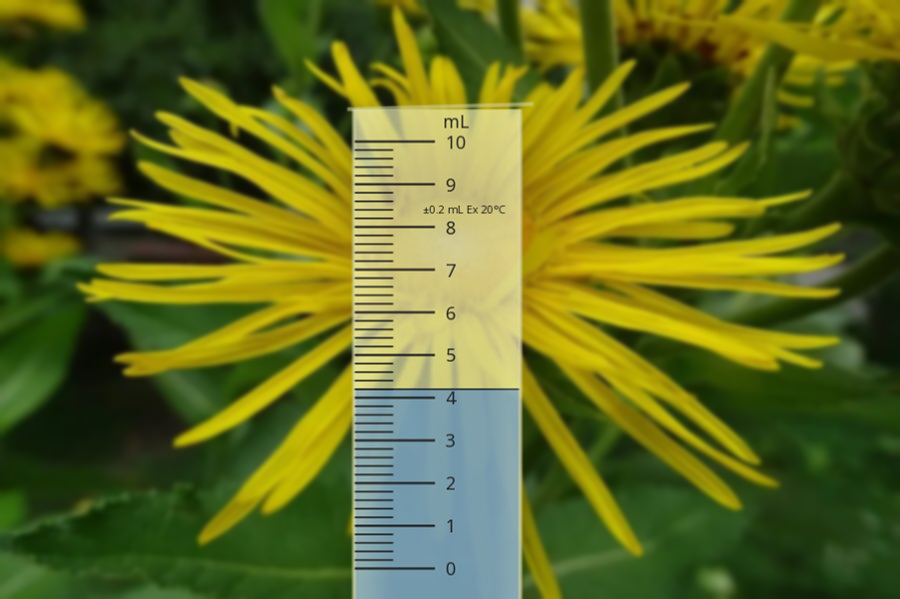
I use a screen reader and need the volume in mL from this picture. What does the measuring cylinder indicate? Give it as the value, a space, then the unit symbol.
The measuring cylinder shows 4.2 mL
